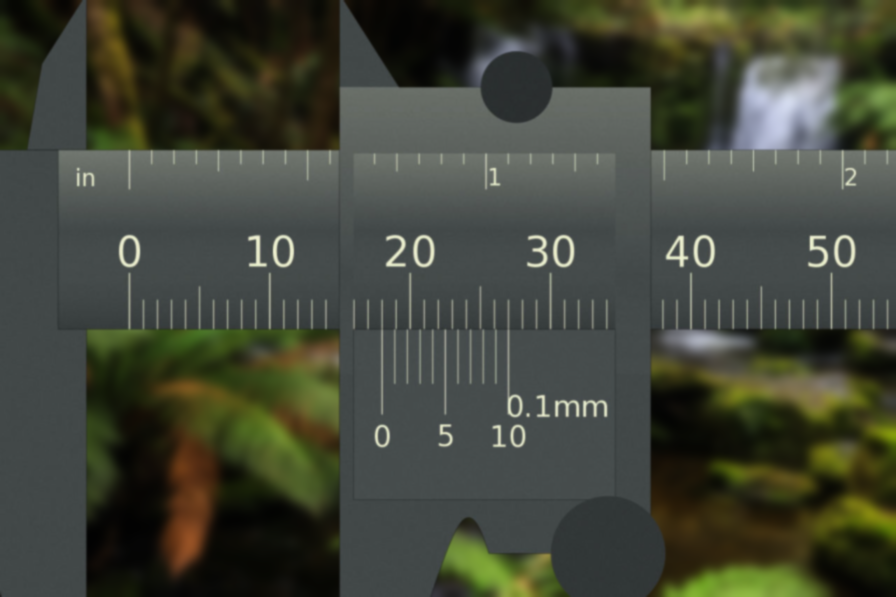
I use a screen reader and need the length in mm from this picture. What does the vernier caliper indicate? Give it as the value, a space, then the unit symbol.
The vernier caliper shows 18.0 mm
